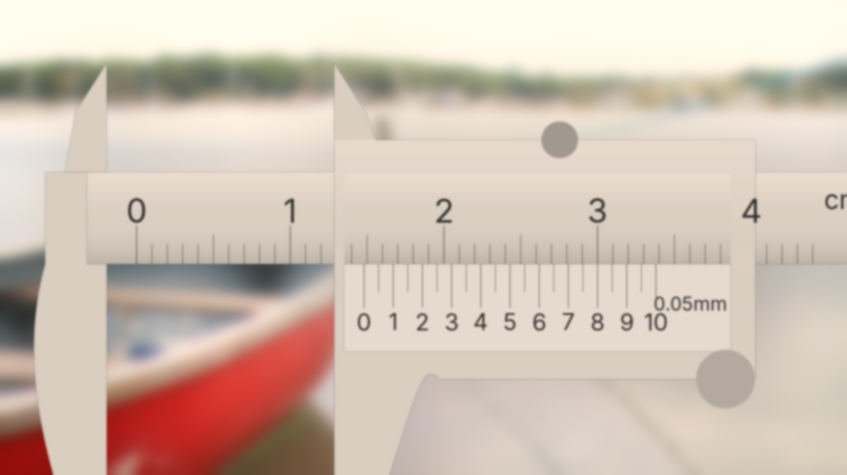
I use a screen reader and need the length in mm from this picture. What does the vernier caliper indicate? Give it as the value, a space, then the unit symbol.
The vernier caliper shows 14.8 mm
